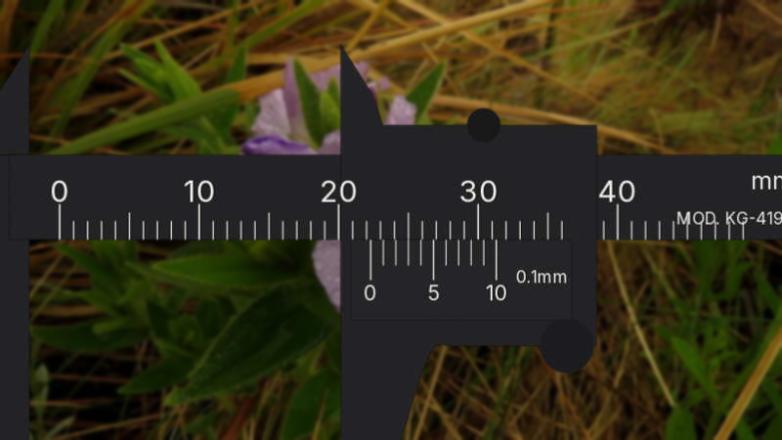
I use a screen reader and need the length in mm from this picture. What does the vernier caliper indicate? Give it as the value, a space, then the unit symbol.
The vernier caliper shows 22.3 mm
